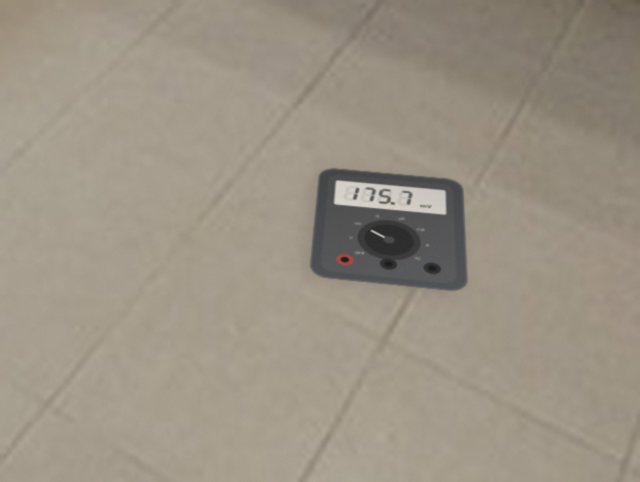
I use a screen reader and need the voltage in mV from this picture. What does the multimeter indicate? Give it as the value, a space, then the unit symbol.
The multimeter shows 175.7 mV
